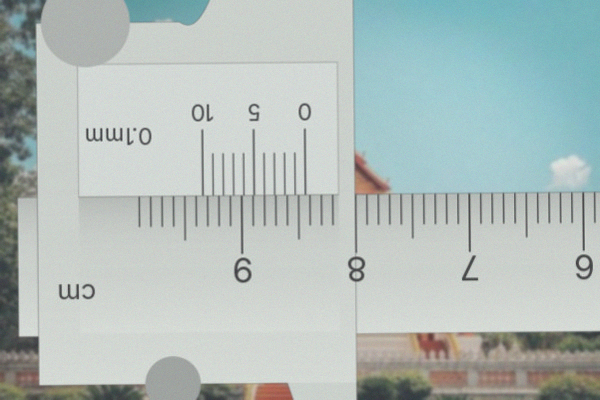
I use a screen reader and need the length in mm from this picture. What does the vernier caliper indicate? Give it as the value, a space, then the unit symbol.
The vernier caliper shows 84.4 mm
